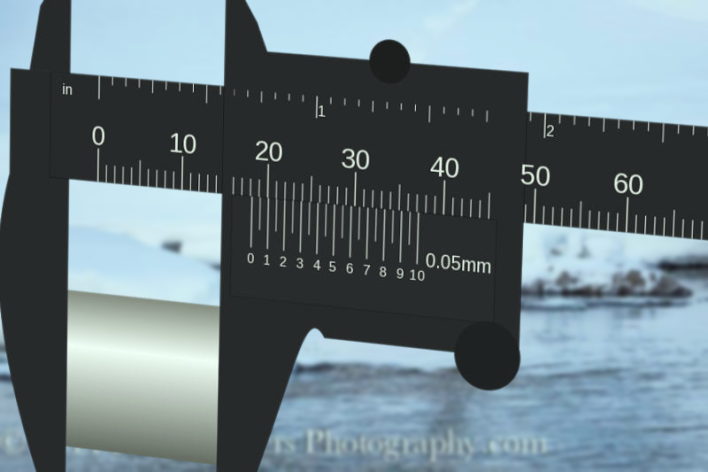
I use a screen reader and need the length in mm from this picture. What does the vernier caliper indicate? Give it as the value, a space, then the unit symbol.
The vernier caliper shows 18.2 mm
